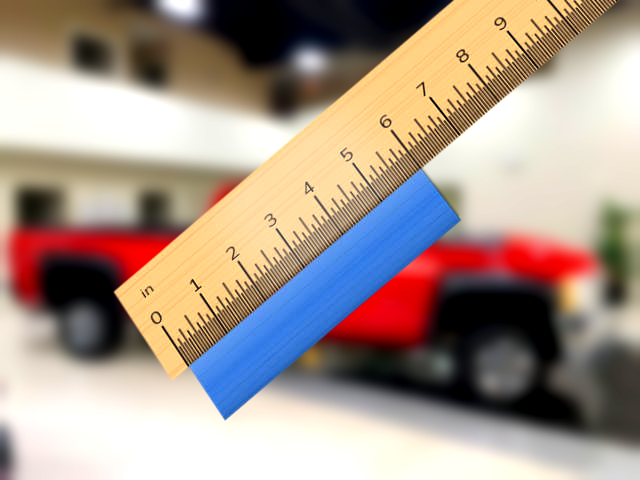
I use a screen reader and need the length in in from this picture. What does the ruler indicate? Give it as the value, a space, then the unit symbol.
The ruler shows 6 in
